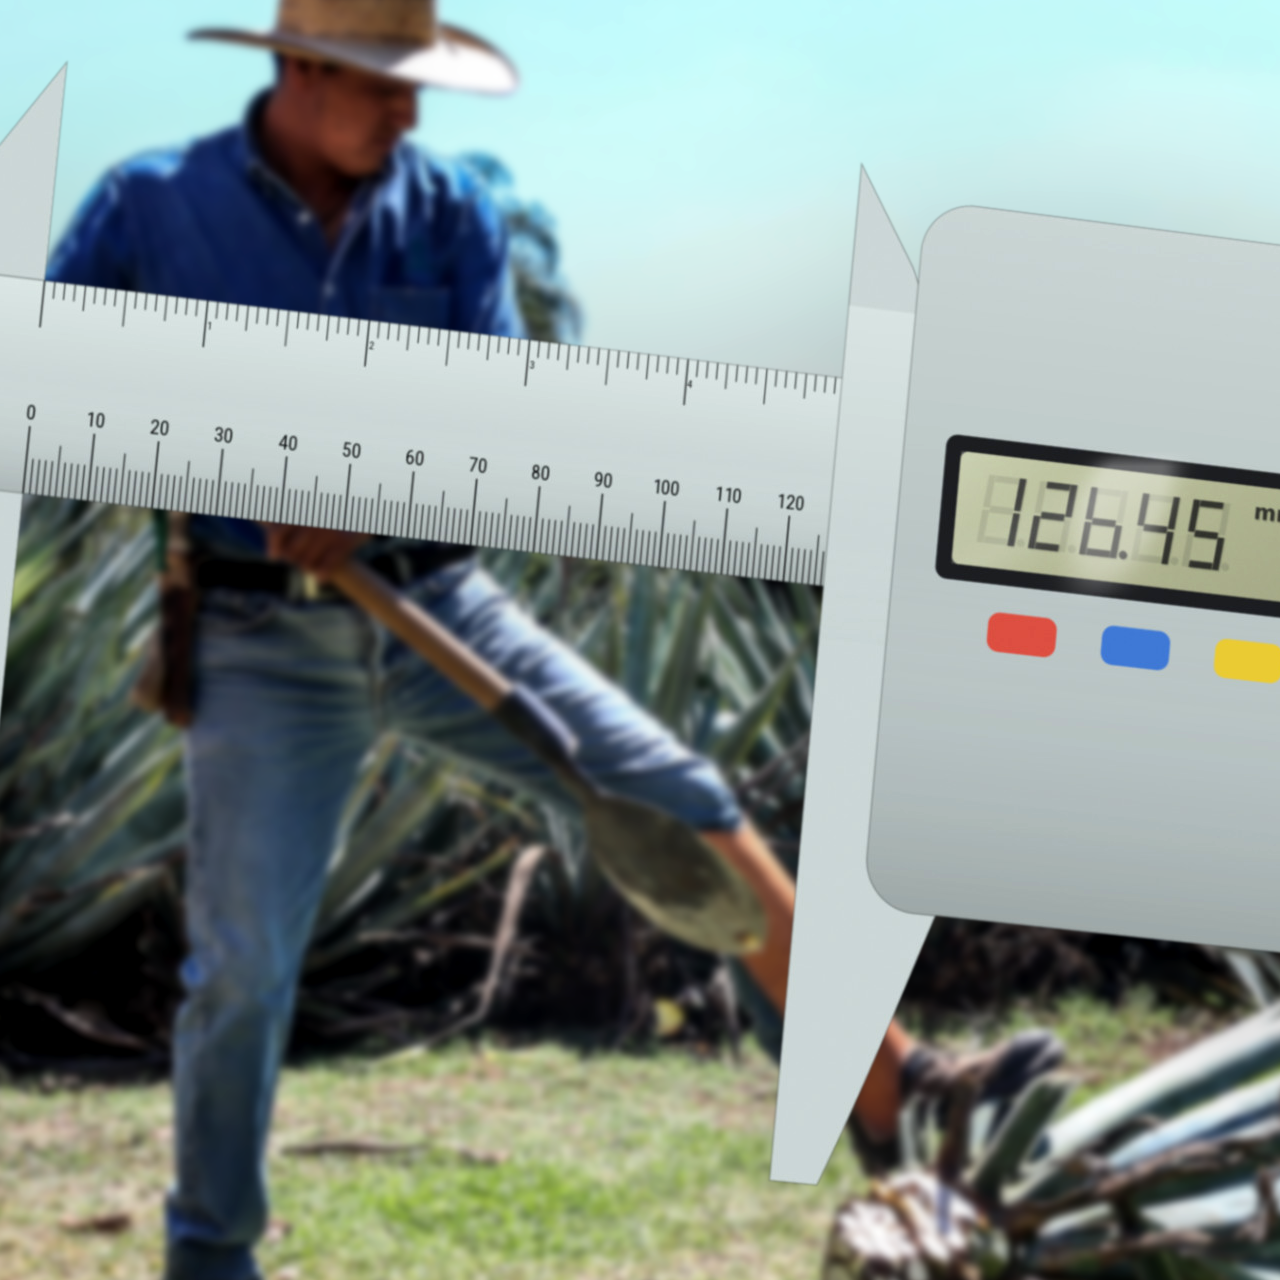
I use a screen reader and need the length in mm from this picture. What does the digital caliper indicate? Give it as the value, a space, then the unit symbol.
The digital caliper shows 126.45 mm
